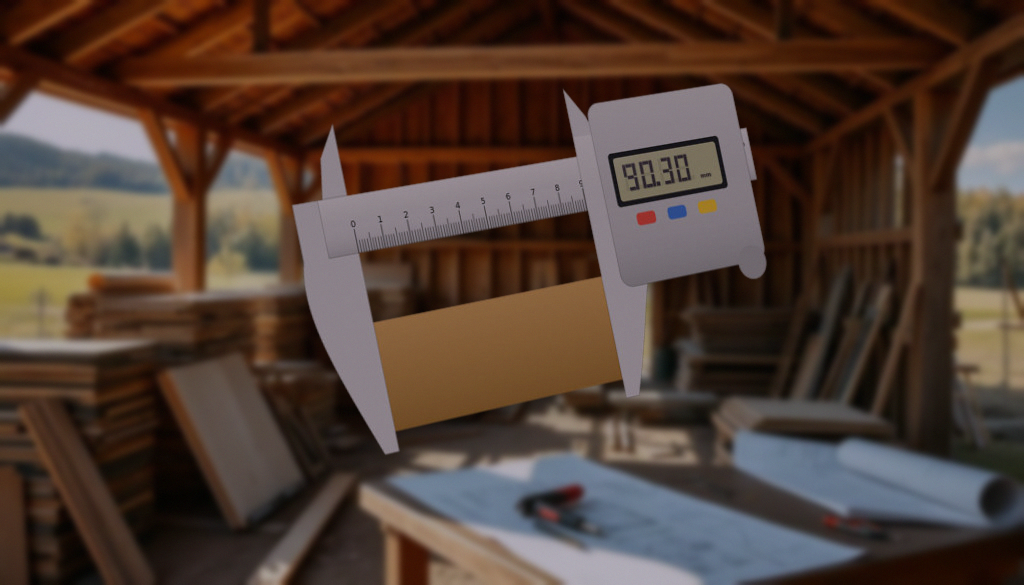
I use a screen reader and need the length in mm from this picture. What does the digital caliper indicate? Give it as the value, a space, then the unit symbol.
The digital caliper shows 90.30 mm
